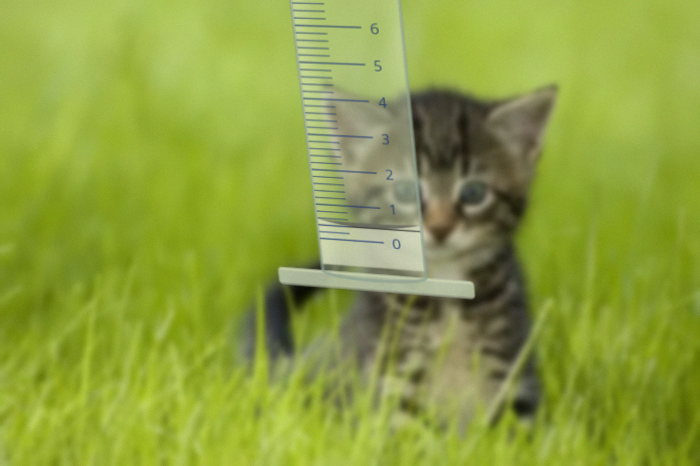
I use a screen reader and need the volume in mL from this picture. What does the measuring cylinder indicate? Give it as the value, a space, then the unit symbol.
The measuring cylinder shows 0.4 mL
